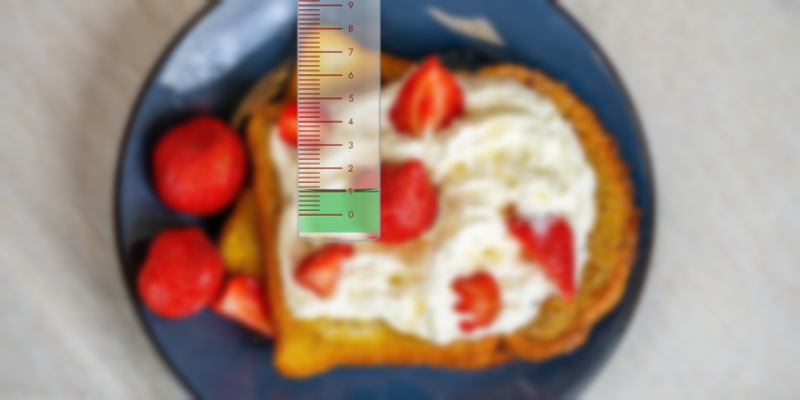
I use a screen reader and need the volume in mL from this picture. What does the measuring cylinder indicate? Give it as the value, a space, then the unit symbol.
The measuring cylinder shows 1 mL
